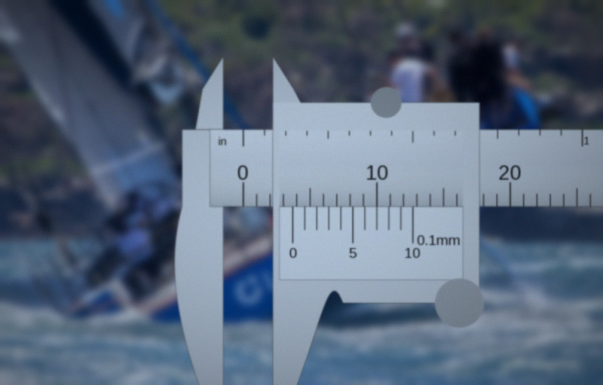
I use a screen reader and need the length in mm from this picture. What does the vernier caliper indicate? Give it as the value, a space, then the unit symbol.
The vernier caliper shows 3.7 mm
